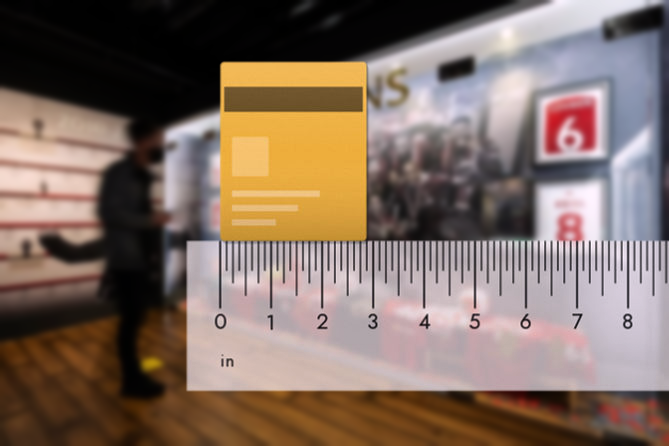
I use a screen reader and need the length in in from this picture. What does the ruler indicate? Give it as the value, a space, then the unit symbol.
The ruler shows 2.875 in
